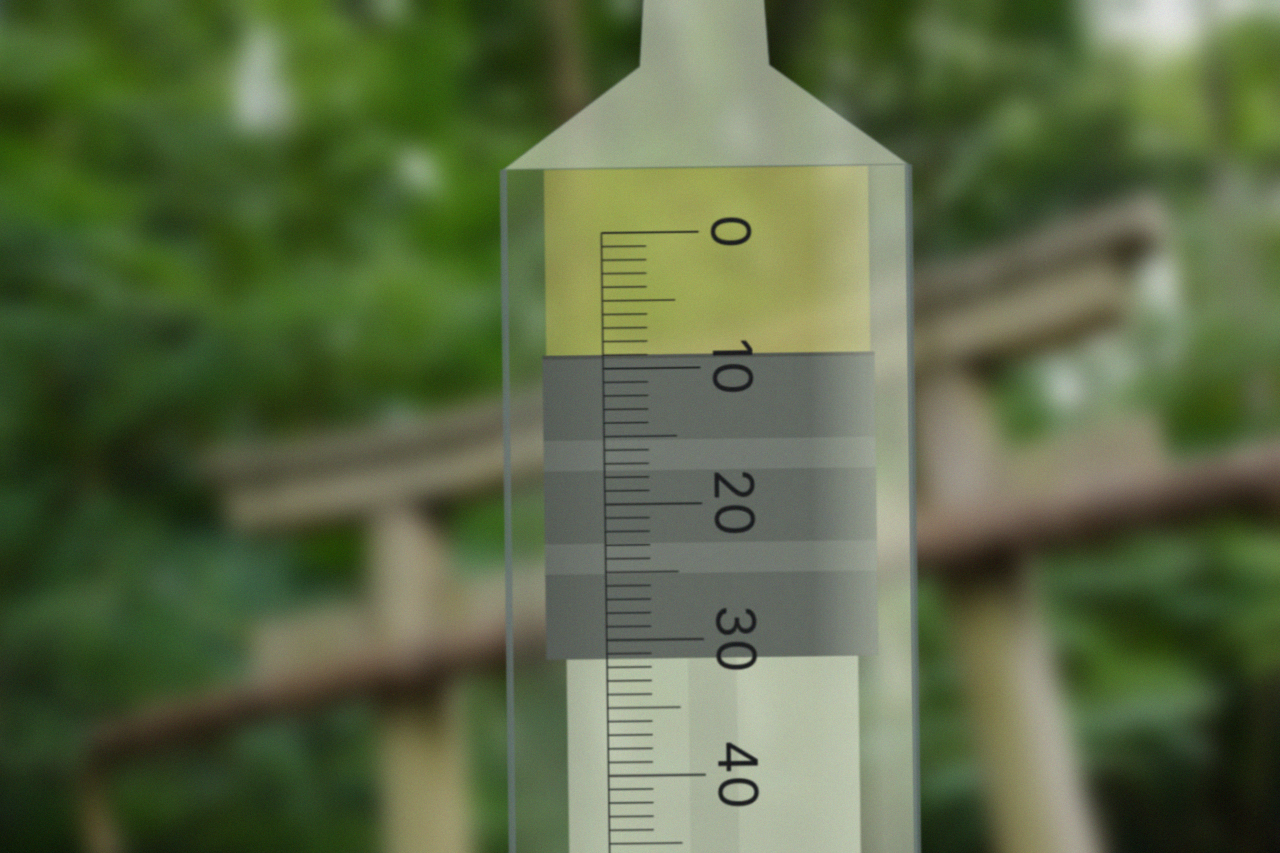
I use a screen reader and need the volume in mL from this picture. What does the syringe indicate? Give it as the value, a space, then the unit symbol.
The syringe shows 9 mL
